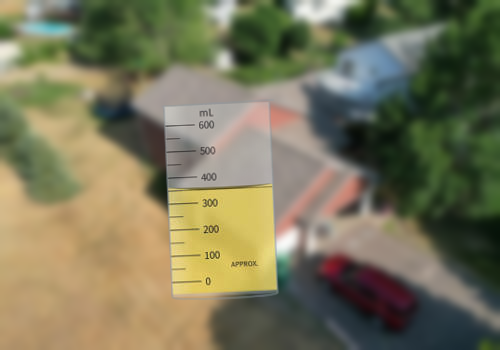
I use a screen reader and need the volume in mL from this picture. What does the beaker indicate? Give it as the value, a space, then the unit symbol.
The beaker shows 350 mL
